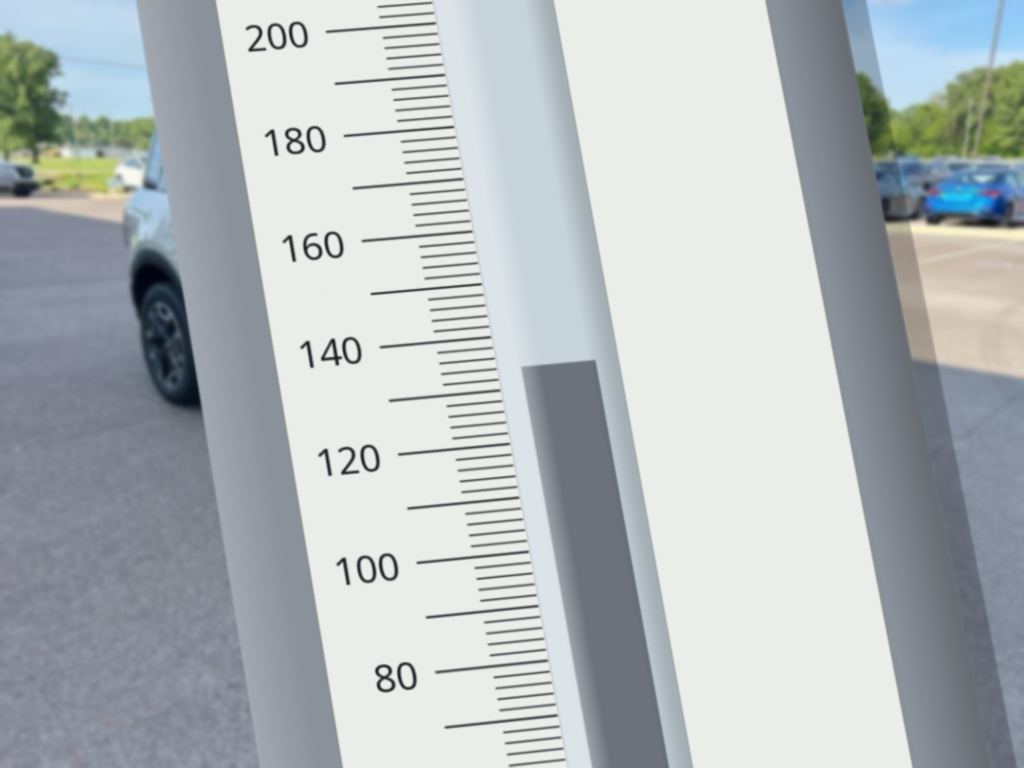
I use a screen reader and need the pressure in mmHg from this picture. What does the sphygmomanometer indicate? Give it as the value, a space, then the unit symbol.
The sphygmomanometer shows 134 mmHg
